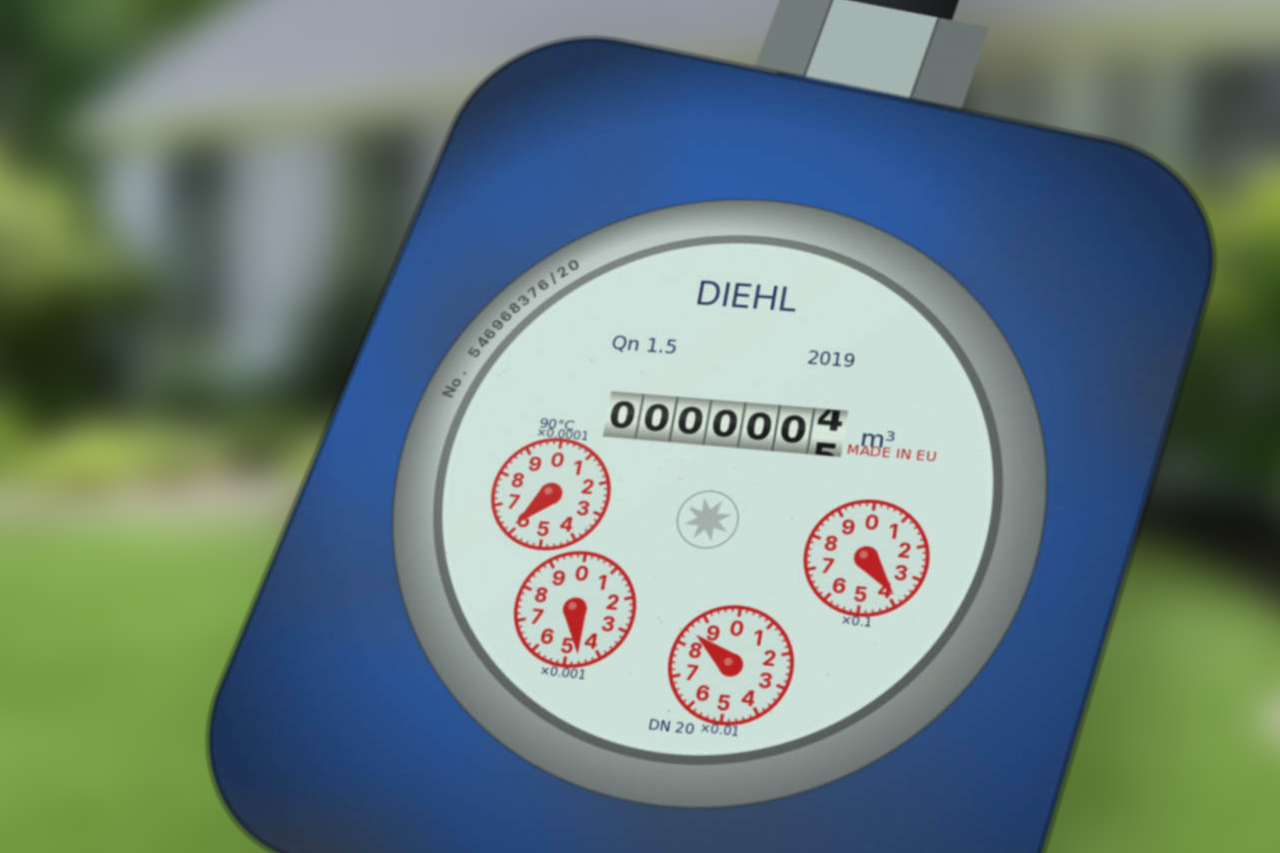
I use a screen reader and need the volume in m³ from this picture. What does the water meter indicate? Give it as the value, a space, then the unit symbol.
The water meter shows 4.3846 m³
